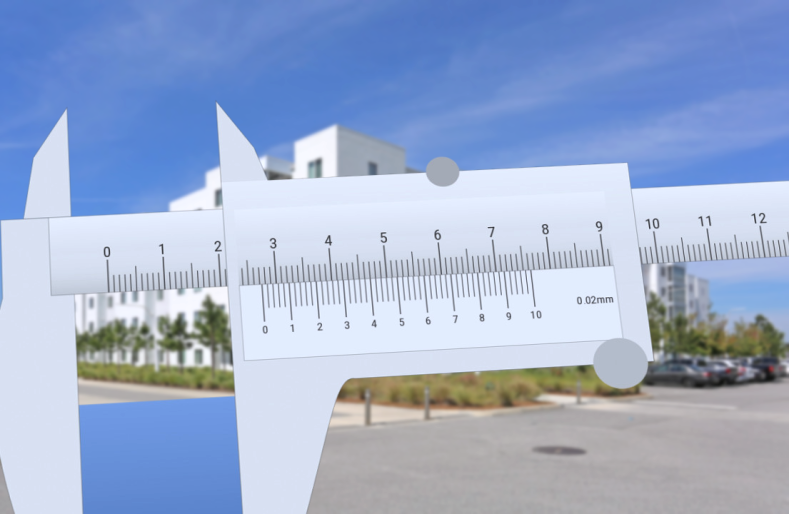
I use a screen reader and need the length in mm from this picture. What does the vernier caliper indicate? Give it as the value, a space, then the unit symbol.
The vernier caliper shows 27.4 mm
